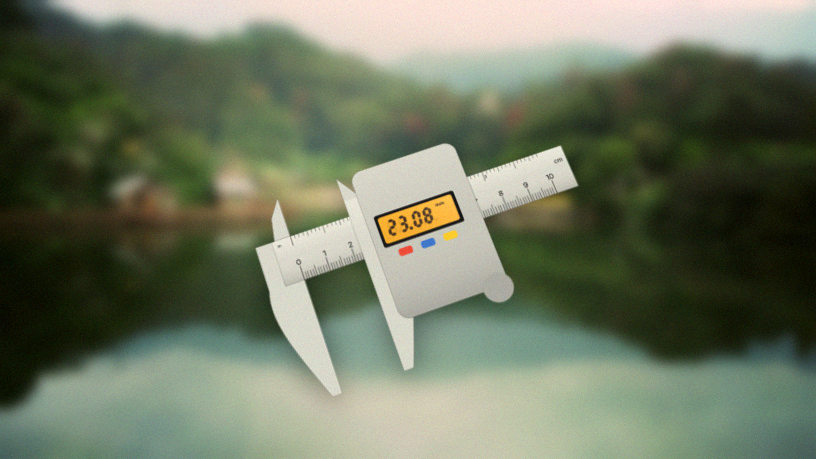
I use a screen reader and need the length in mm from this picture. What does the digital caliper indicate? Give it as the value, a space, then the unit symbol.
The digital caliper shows 23.08 mm
